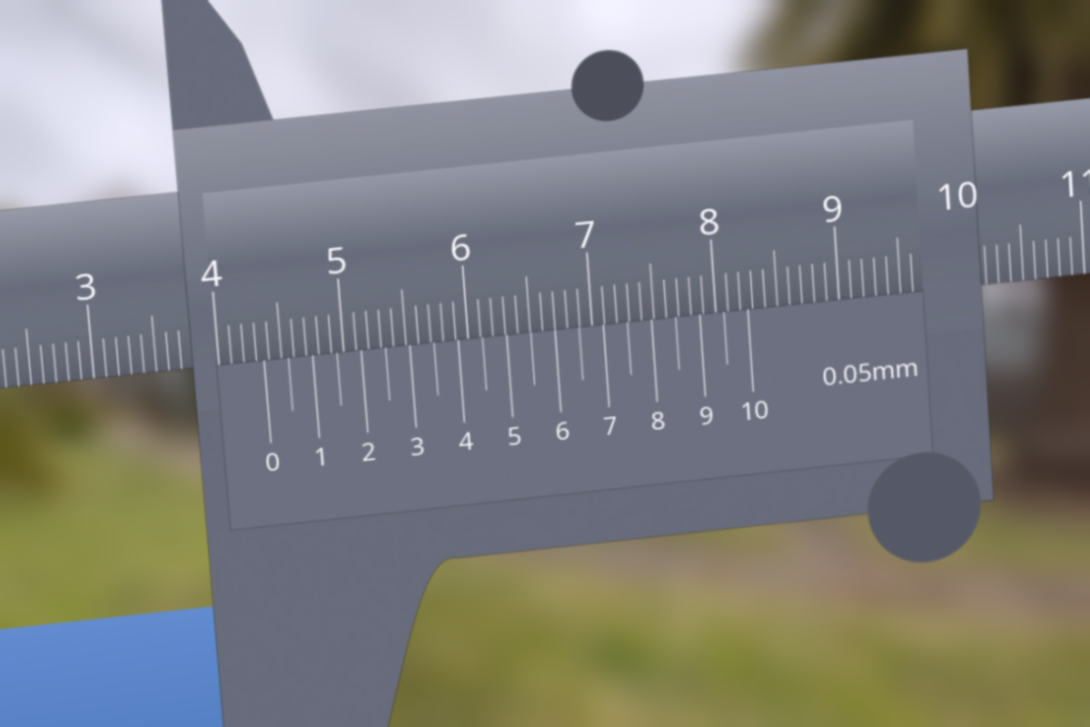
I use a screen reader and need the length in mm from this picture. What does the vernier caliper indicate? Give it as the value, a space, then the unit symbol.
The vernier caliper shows 43.6 mm
